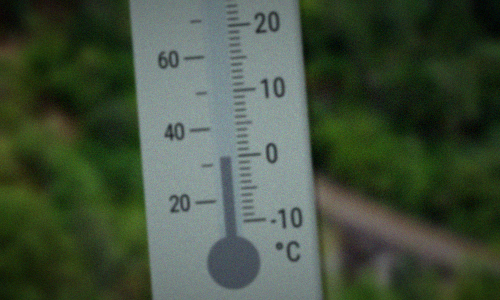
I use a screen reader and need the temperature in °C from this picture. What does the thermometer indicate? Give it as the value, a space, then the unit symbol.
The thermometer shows 0 °C
